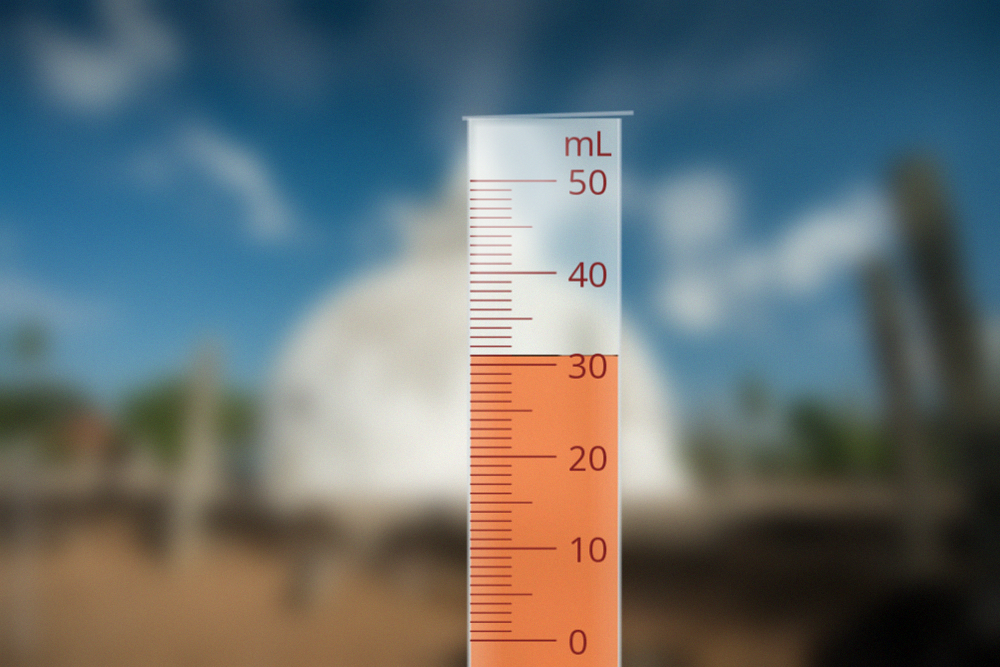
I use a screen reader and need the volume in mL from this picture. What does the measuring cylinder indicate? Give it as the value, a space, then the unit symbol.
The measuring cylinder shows 31 mL
